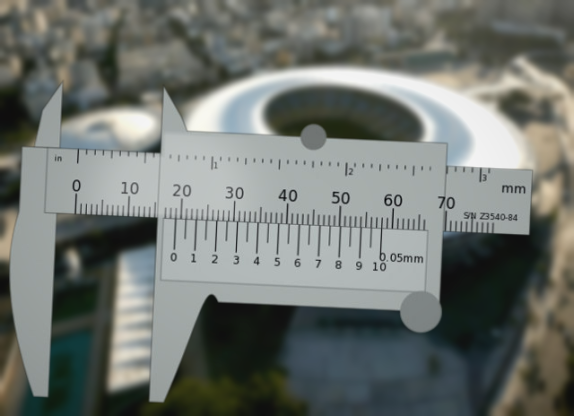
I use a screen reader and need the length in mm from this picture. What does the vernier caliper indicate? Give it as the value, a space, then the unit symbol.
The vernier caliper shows 19.0 mm
